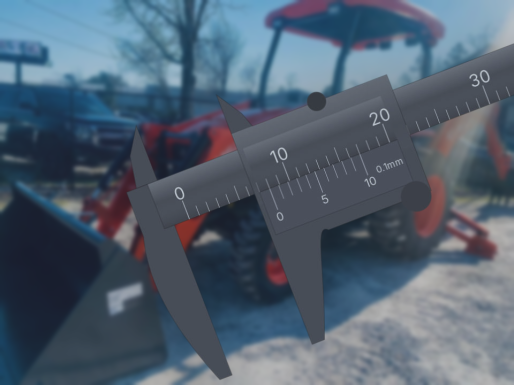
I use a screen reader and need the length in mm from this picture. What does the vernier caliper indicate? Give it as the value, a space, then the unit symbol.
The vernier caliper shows 8.0 mm
